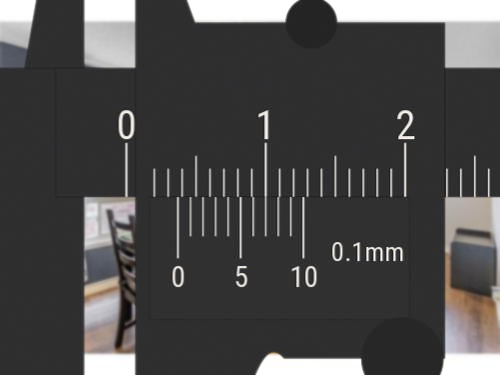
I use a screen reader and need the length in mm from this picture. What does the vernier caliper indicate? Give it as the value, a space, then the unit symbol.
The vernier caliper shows 3.7 mm
